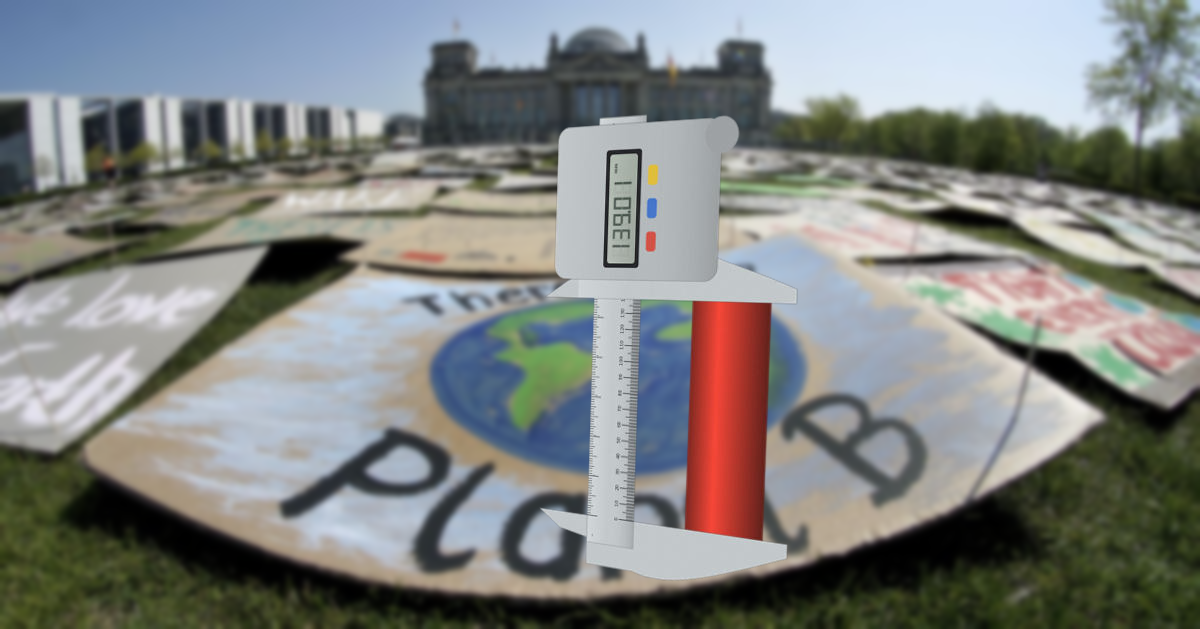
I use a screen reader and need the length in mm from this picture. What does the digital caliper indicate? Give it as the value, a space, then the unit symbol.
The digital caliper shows 139.01 mm
